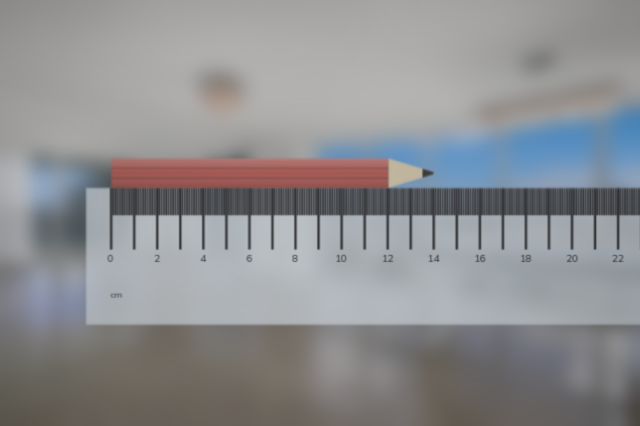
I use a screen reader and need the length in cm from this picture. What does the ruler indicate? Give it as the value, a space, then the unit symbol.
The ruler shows 14 cm
